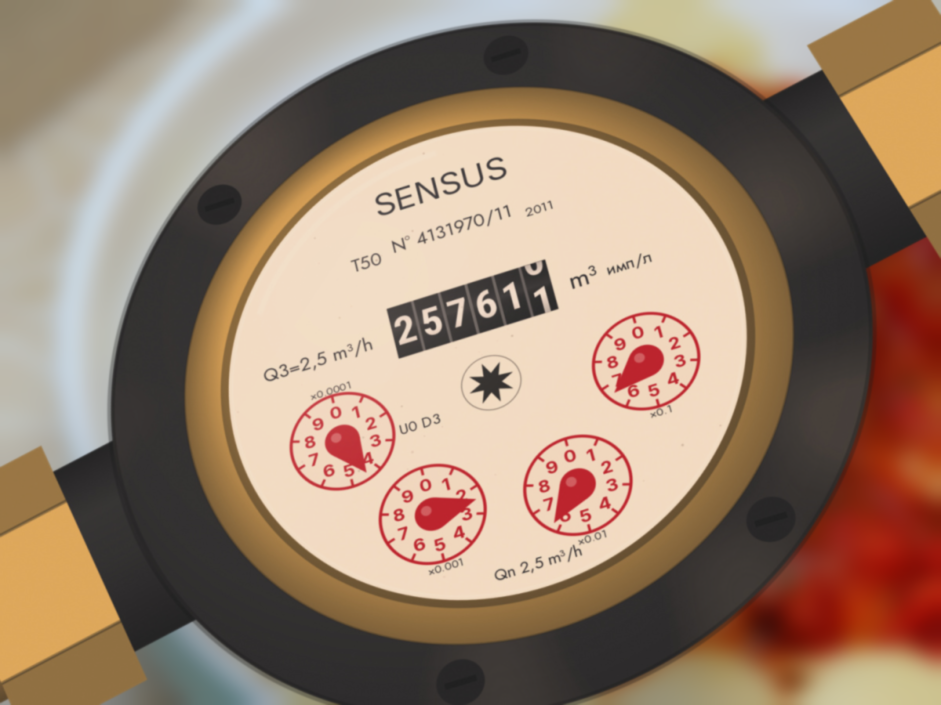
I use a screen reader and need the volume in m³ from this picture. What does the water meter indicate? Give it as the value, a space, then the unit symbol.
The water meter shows 257610.6624 m³
